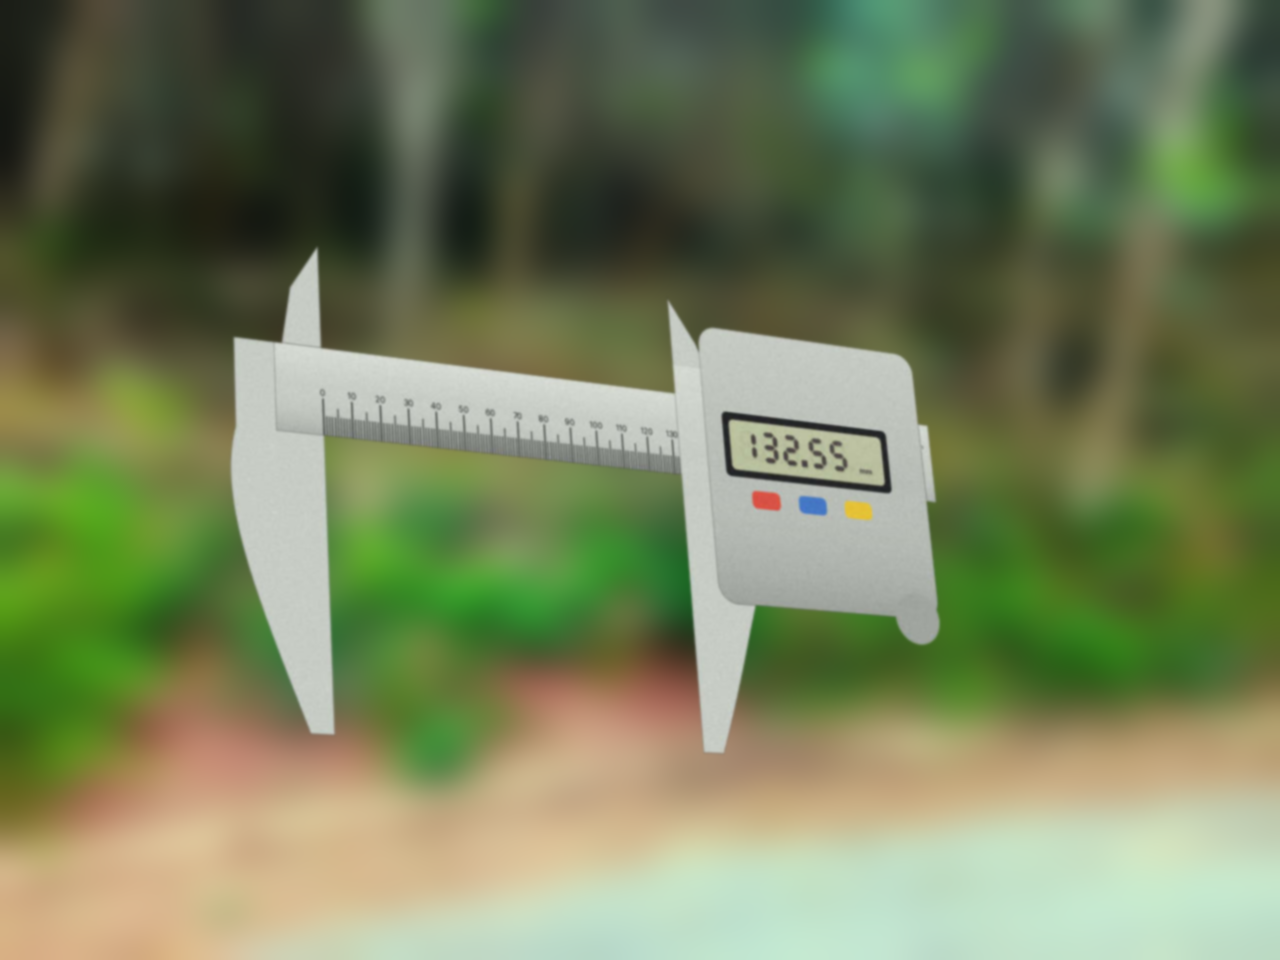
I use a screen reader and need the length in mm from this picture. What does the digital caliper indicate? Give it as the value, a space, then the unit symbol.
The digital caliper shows 132.55 mm
